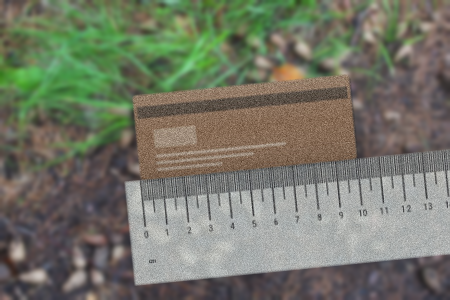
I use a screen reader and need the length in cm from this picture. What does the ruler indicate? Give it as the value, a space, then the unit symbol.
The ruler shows 10 cm
